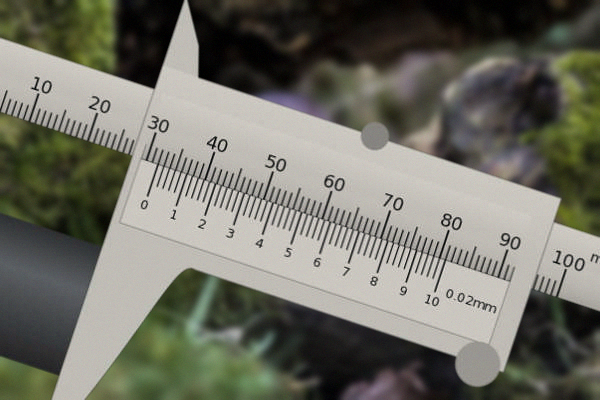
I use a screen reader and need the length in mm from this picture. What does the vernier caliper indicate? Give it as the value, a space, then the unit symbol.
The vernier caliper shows 32.0 mm
